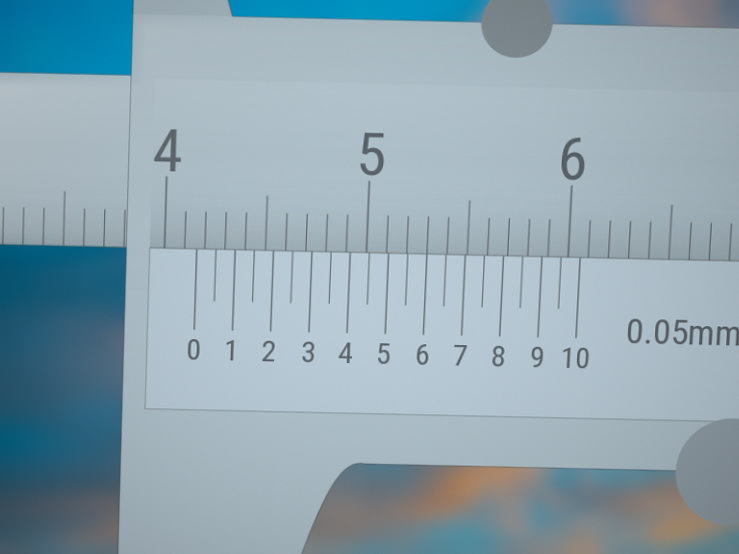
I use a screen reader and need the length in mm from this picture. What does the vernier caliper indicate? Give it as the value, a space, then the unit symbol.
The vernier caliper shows 41.6 mm
